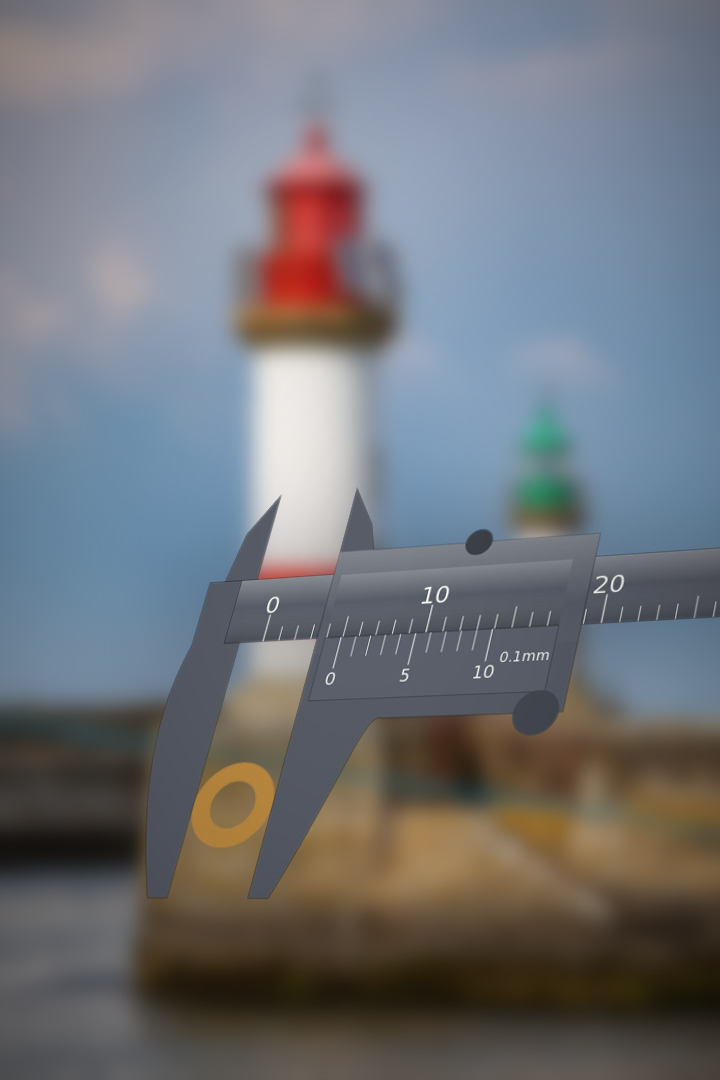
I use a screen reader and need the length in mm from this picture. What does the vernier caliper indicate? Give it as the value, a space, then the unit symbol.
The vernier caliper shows 4.9 mm
